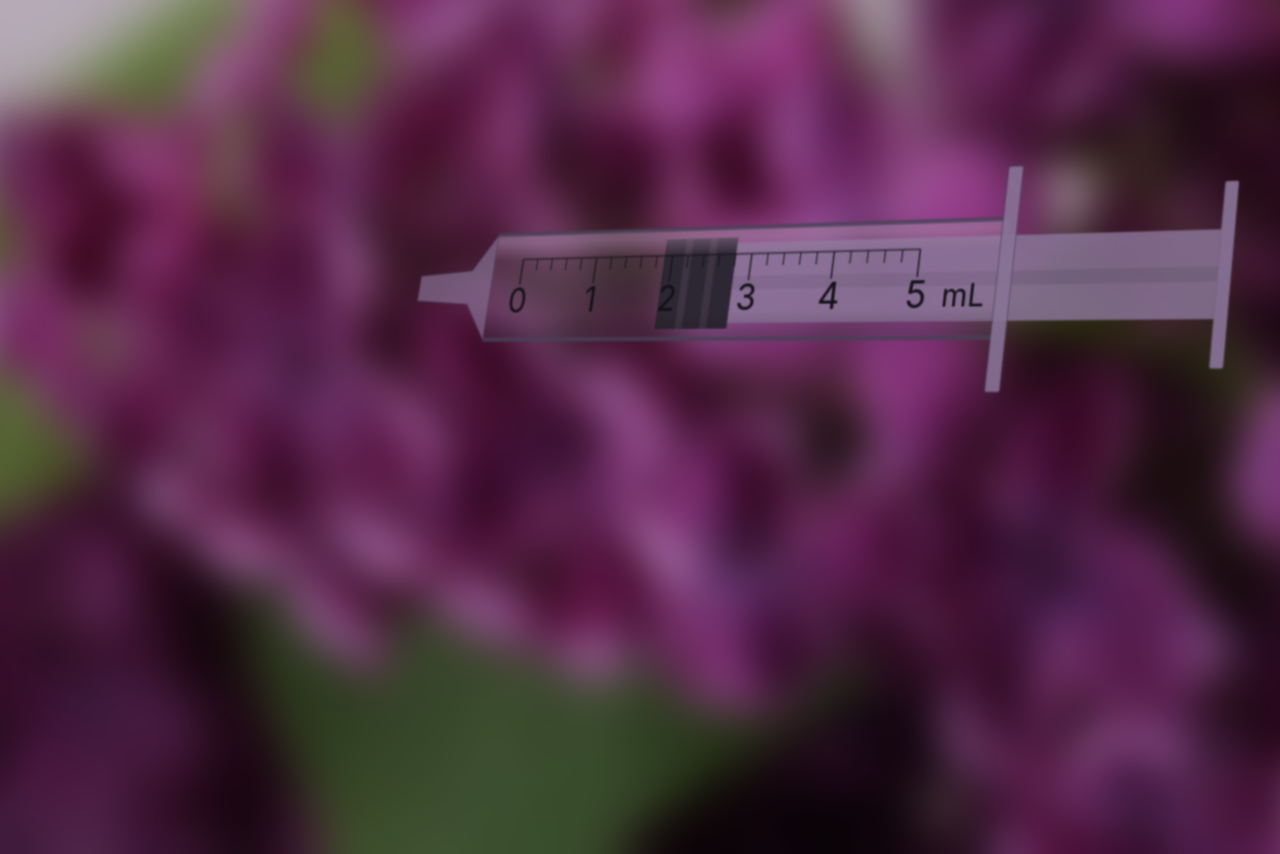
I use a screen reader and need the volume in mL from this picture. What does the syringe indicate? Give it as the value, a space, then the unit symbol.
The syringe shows 1.9 mL
